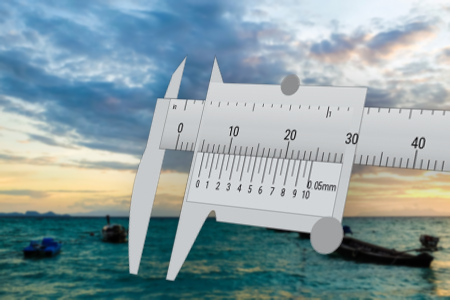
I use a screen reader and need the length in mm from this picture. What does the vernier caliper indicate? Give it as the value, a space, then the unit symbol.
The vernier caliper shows 5.5 mm
